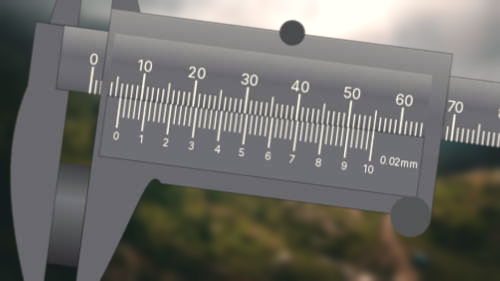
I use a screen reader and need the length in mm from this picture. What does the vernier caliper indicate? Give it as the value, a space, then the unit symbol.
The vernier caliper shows 6.0 mm
